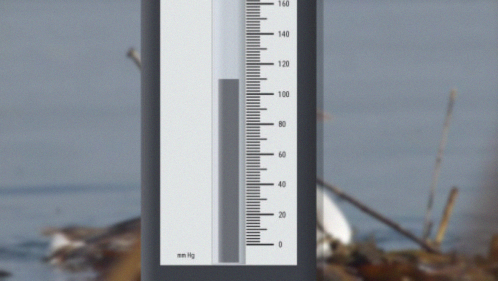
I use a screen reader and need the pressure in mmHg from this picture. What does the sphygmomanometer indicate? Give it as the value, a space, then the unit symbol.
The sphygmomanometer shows 110 mmHg
